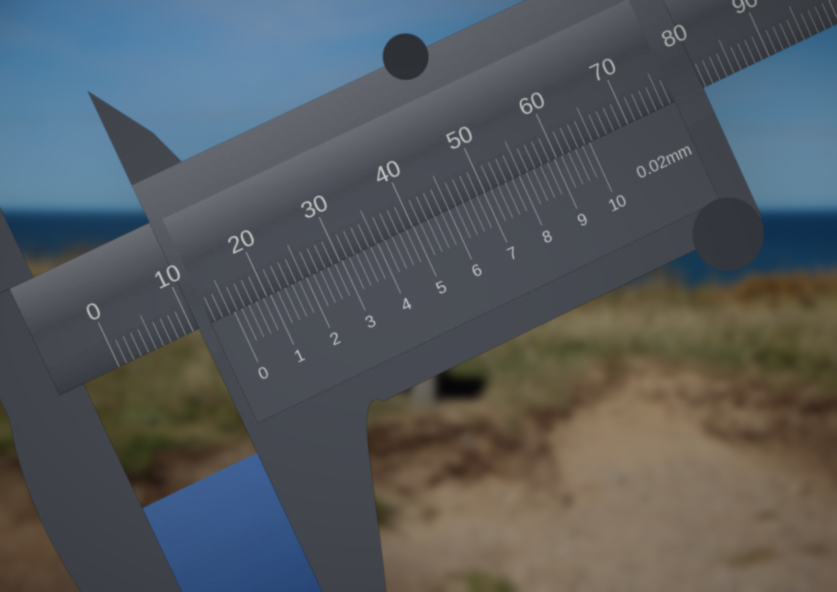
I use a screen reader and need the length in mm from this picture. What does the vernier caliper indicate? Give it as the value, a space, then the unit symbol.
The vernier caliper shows 15.6 mm
